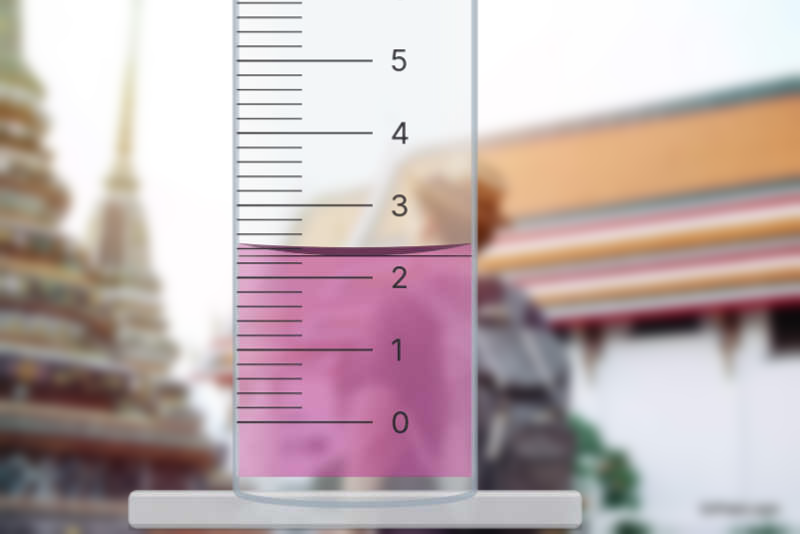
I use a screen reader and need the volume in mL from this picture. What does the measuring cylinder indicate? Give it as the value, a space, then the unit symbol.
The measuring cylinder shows 2.3 mL
